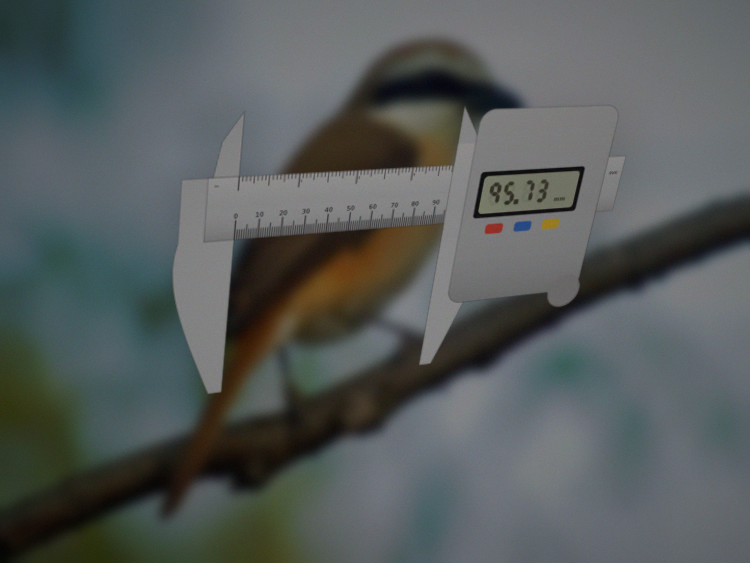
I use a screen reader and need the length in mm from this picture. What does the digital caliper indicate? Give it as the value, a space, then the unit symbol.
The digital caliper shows 95.73 mm
